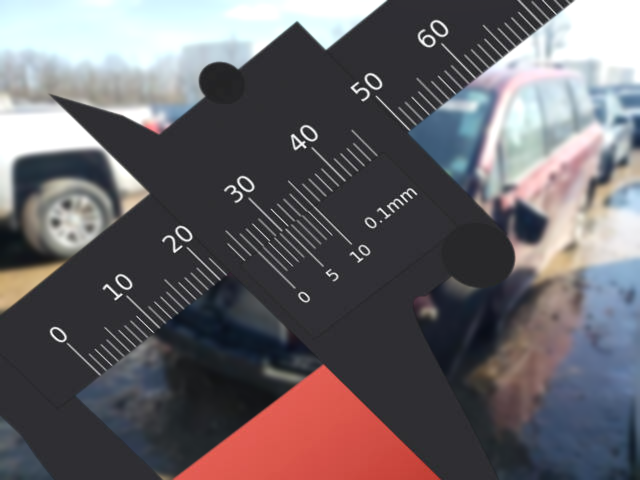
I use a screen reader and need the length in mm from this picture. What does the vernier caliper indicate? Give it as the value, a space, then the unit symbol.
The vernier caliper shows 26.0 mm
